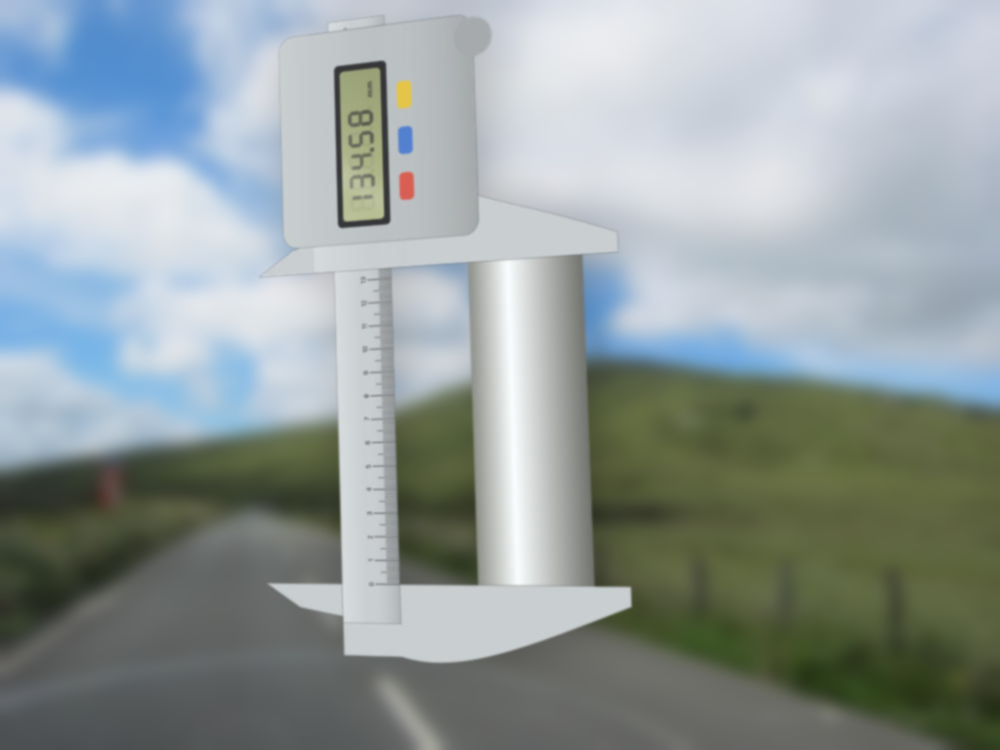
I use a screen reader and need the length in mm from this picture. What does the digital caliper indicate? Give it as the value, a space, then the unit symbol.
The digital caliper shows 134.58 mm
